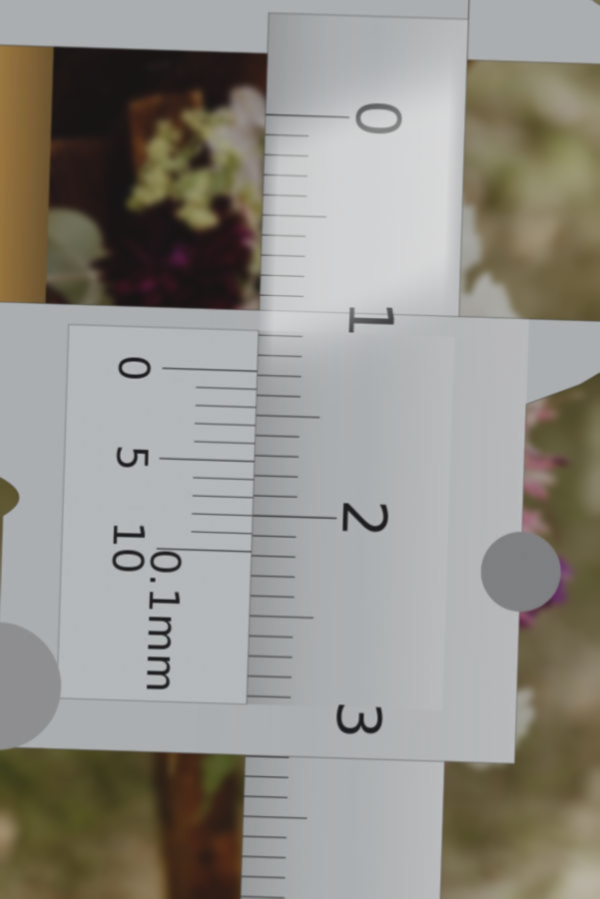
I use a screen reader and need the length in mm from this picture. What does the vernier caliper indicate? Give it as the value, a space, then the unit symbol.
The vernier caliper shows 12.8 mm
